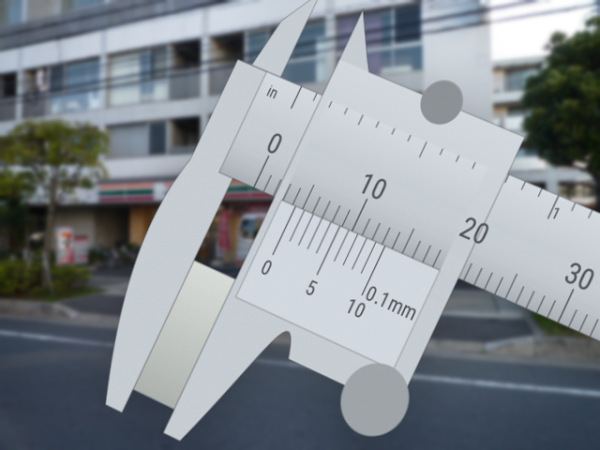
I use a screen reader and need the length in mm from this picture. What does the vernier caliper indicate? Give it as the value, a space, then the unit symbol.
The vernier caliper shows 4.3 mm
